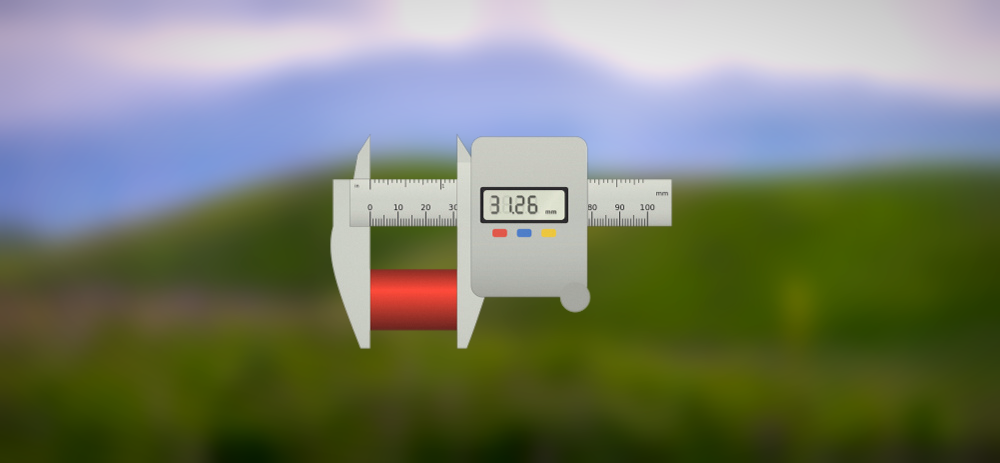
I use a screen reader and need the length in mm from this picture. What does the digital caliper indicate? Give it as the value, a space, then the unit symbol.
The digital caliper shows 31.26 mm
